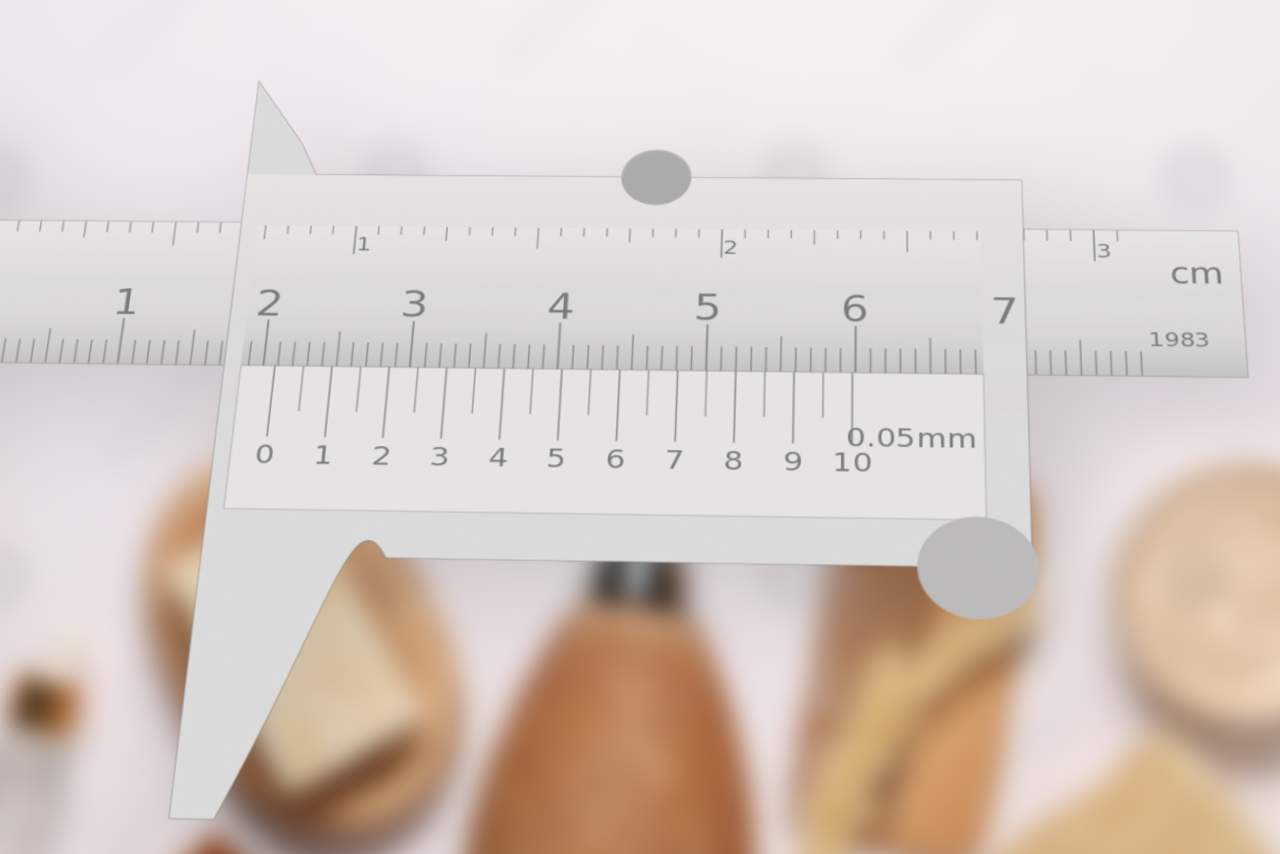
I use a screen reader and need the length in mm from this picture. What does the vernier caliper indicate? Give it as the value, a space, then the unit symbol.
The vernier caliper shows 20.8 mm
